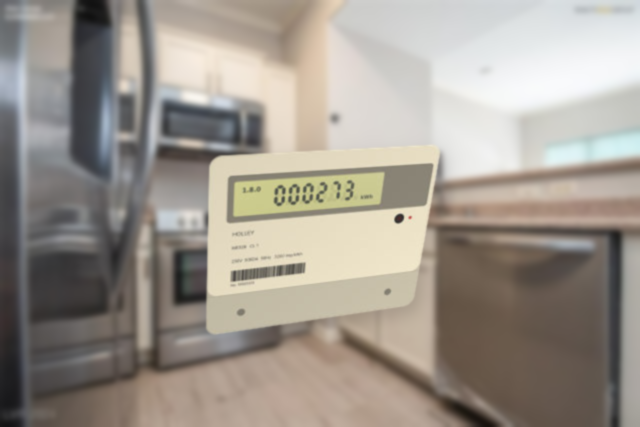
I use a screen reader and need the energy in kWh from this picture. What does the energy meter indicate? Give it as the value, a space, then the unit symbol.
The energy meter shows 273 kWh
